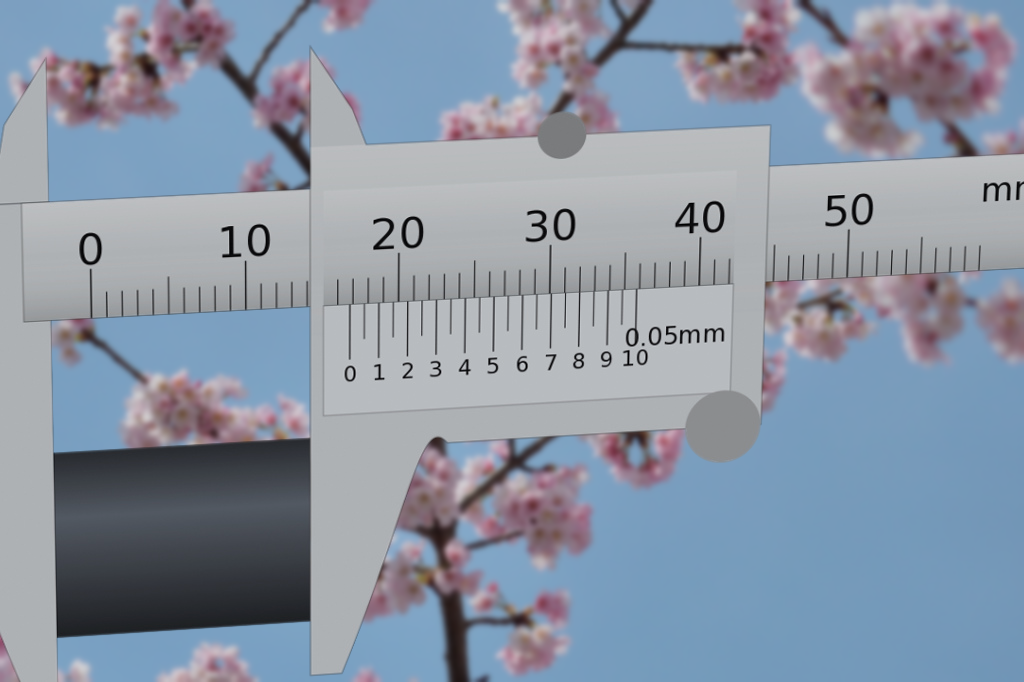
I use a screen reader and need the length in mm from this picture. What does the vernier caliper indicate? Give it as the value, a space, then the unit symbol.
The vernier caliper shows 16.8 mm
